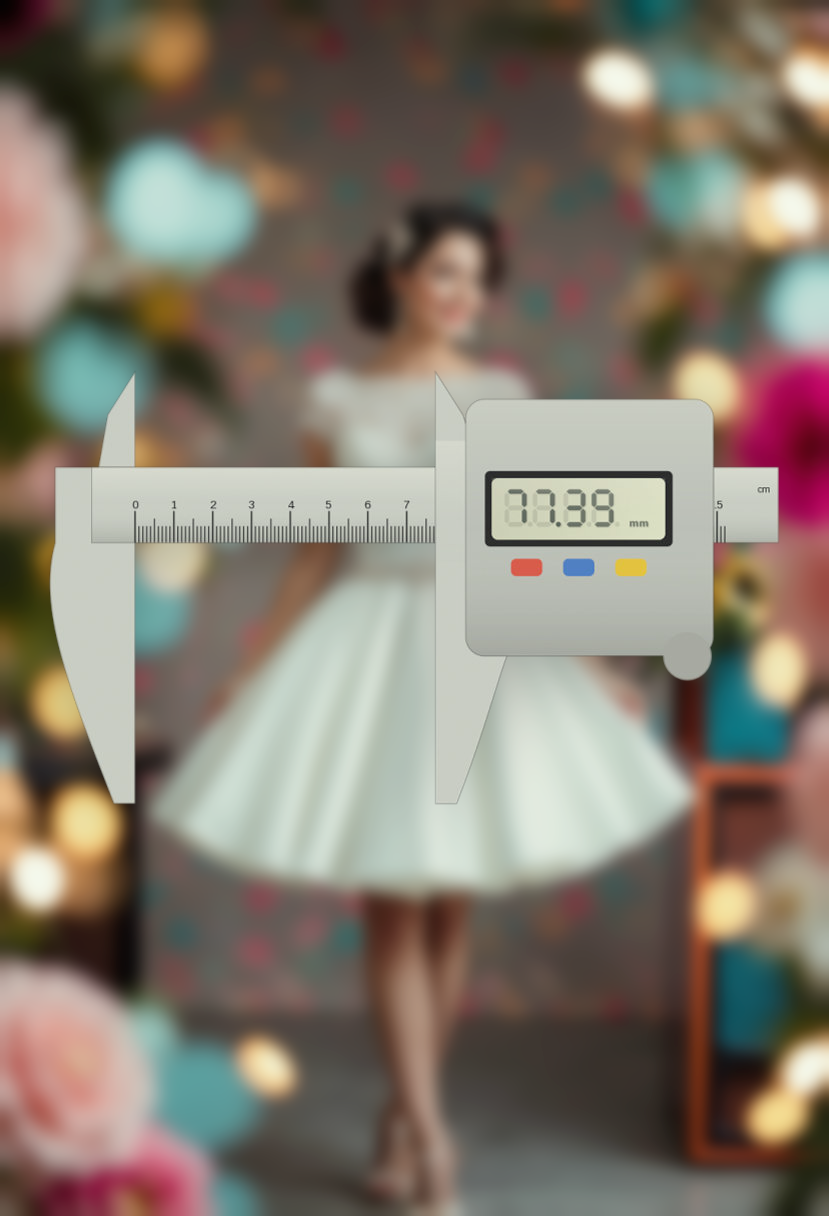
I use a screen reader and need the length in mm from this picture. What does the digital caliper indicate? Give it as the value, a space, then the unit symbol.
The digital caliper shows 77.39 mm
